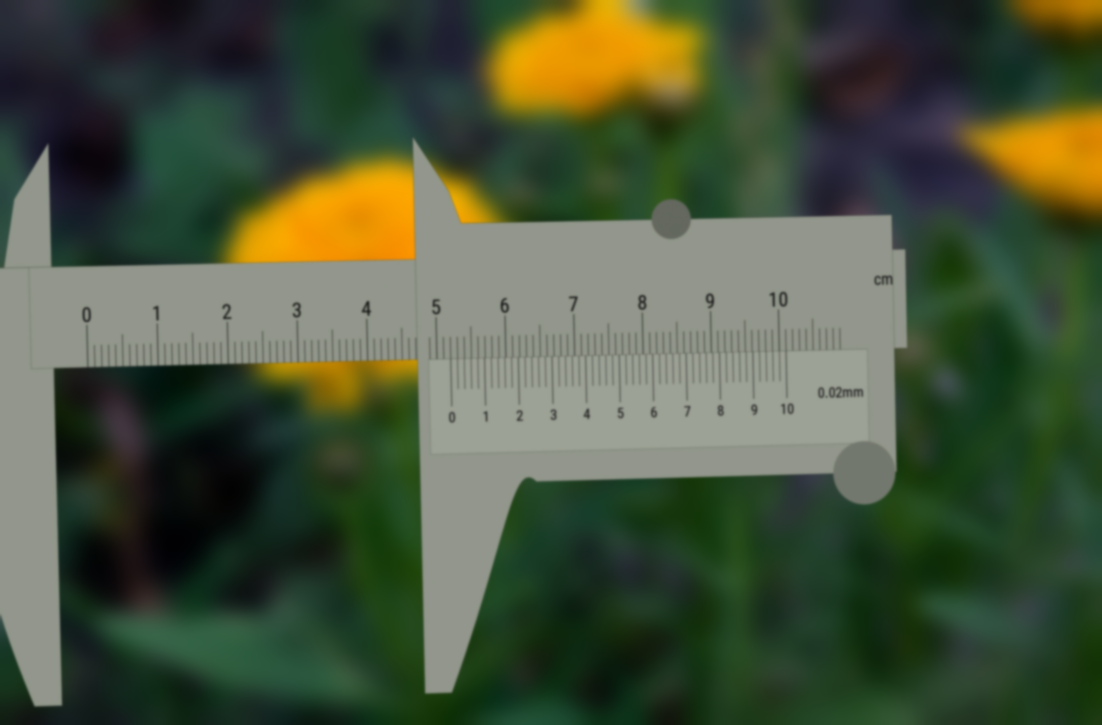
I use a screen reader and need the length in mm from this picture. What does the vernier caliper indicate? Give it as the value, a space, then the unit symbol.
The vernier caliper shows 52.0 mm
